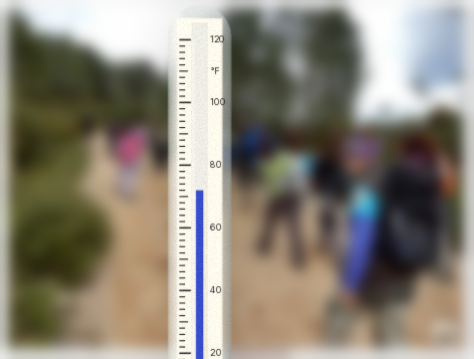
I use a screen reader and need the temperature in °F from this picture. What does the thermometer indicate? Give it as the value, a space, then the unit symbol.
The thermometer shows 72 °F
